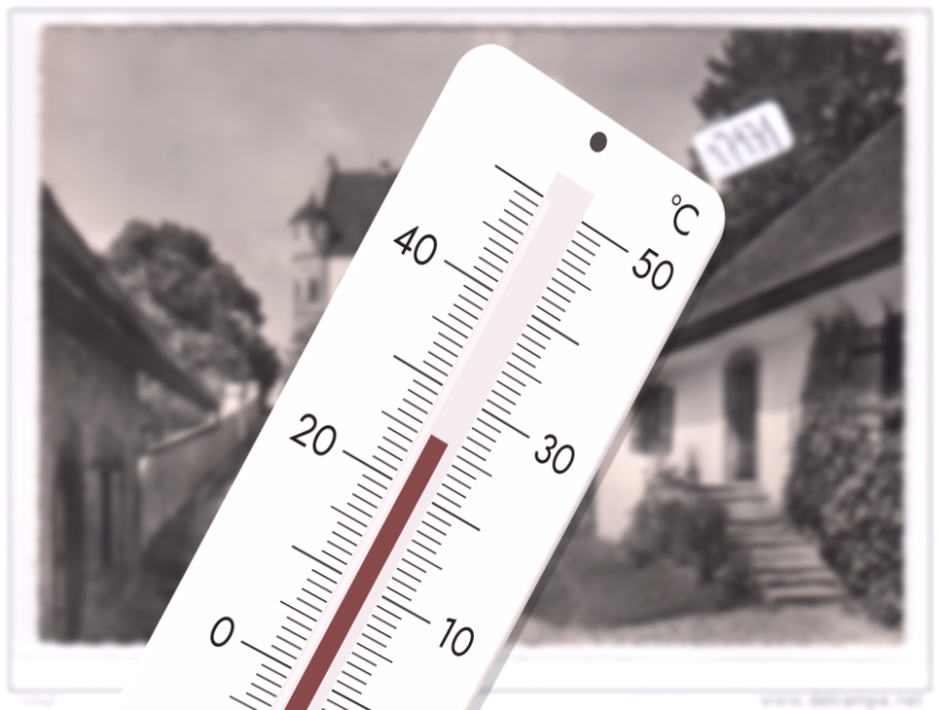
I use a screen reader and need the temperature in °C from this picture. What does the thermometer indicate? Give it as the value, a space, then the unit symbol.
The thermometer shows 25.5 °C
